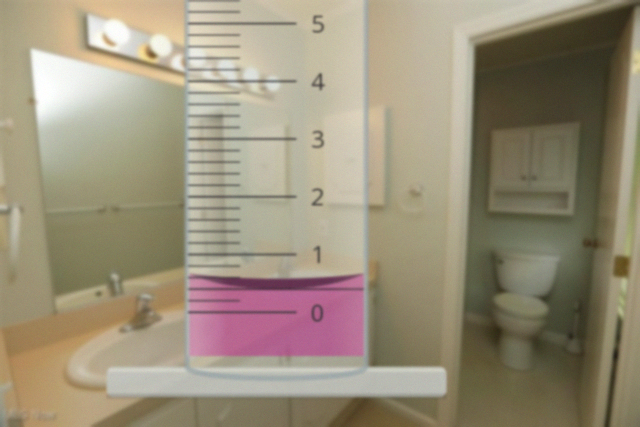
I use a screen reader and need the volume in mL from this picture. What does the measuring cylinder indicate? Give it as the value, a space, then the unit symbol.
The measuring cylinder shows 0.4 mL
